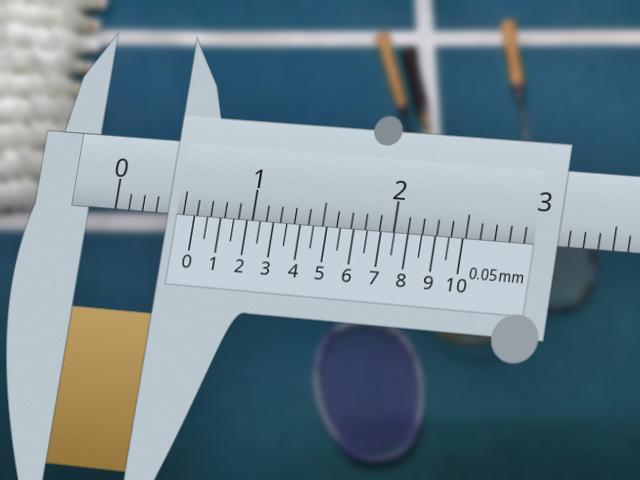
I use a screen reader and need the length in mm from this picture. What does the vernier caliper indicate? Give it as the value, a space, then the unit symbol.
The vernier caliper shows 5.8 mm
